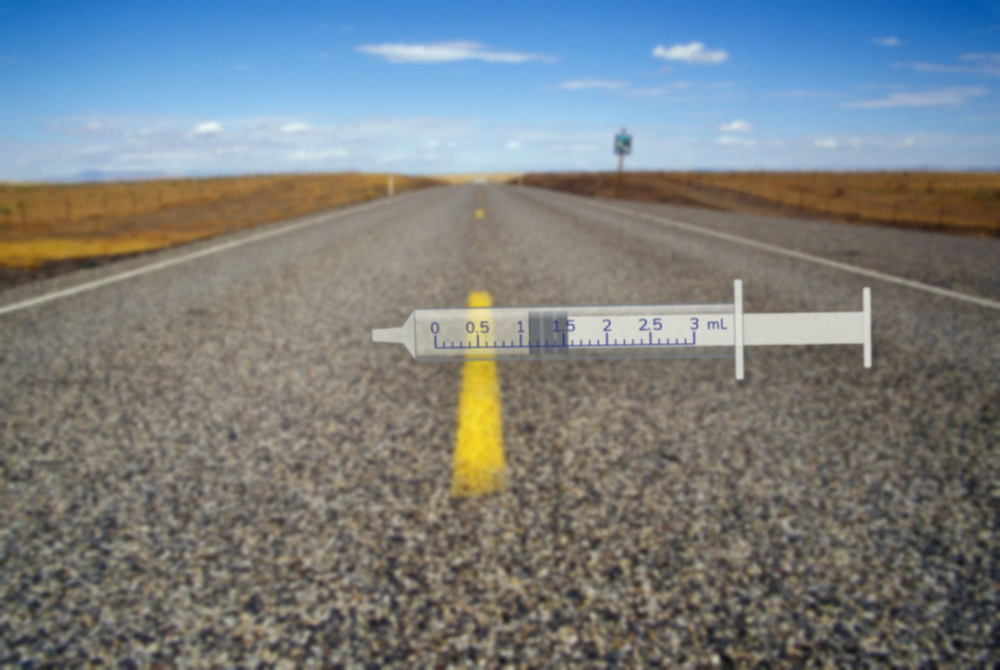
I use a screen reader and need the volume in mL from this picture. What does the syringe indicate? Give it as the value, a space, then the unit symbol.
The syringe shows 1.1 mL
